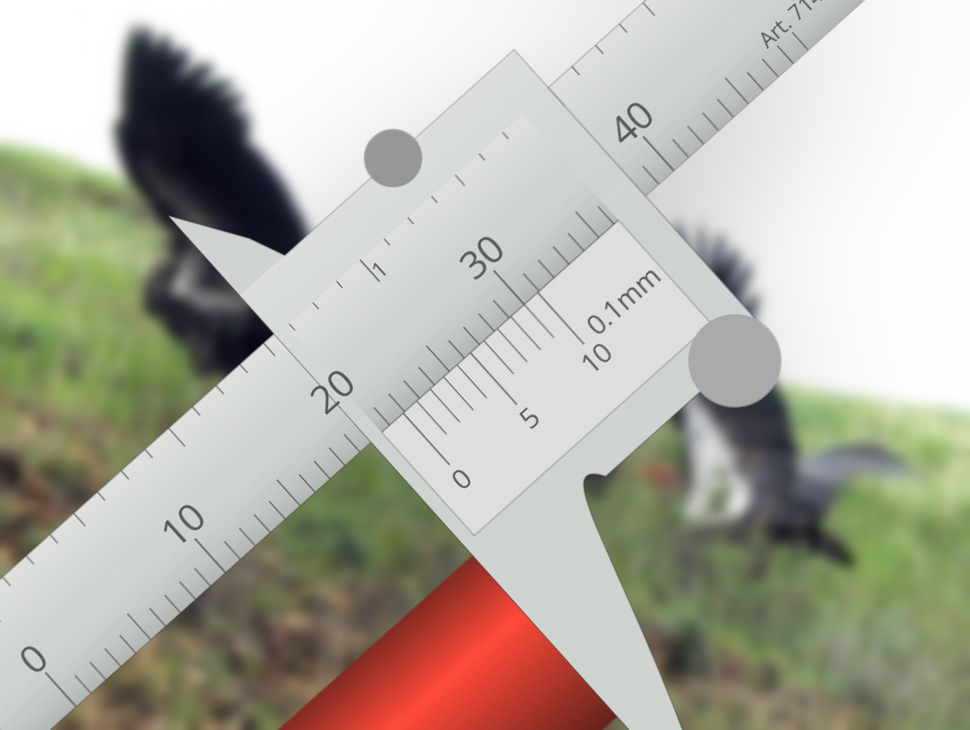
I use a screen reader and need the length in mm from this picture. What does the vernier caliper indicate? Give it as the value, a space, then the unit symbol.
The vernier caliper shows 21.9 mm
